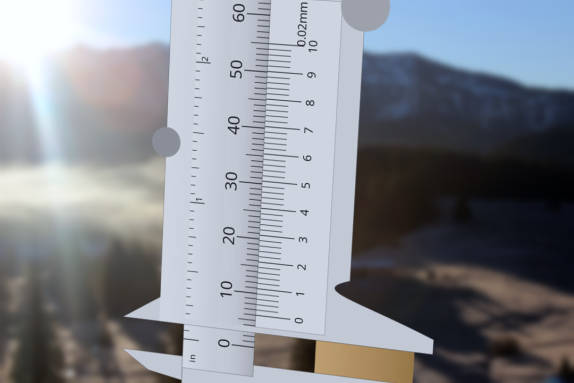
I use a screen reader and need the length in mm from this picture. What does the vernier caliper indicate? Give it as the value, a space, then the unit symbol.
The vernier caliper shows 6.0 mm
